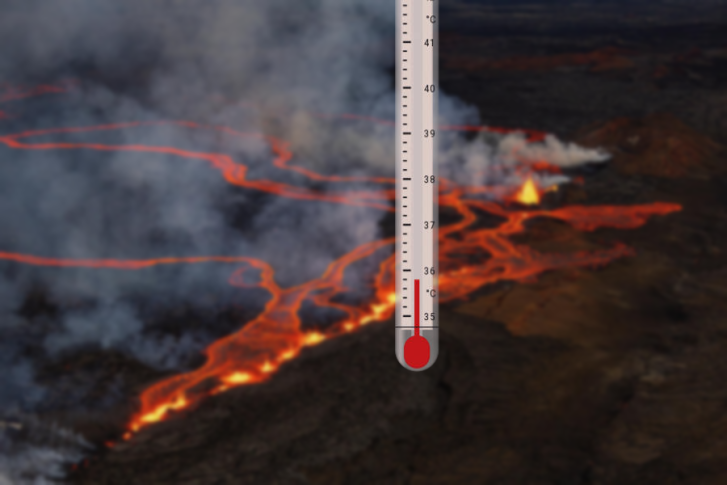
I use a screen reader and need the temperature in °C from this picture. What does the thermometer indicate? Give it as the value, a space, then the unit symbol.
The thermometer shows 35.8 °C
